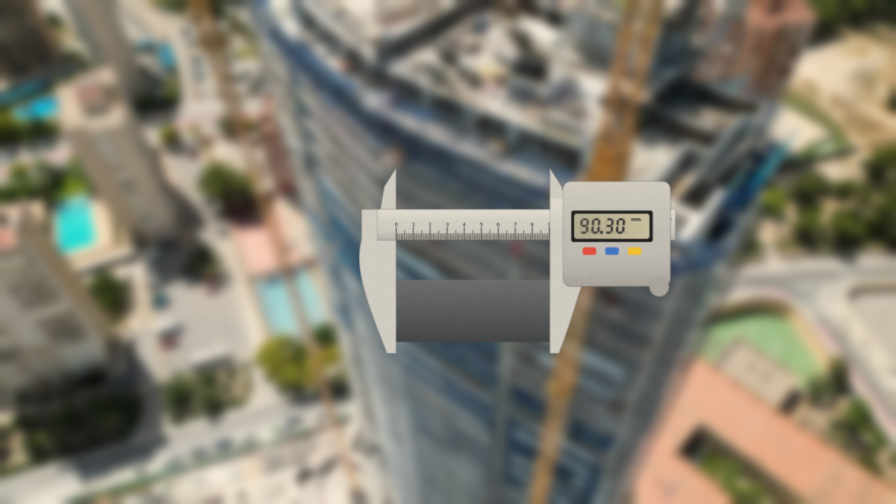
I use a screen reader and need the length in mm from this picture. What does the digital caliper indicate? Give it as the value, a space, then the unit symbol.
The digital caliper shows 90.30 mm
